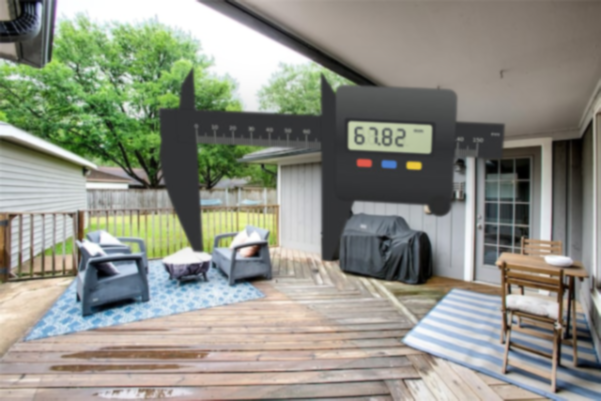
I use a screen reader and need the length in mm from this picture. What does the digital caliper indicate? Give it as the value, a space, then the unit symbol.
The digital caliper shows 67.82 mm
